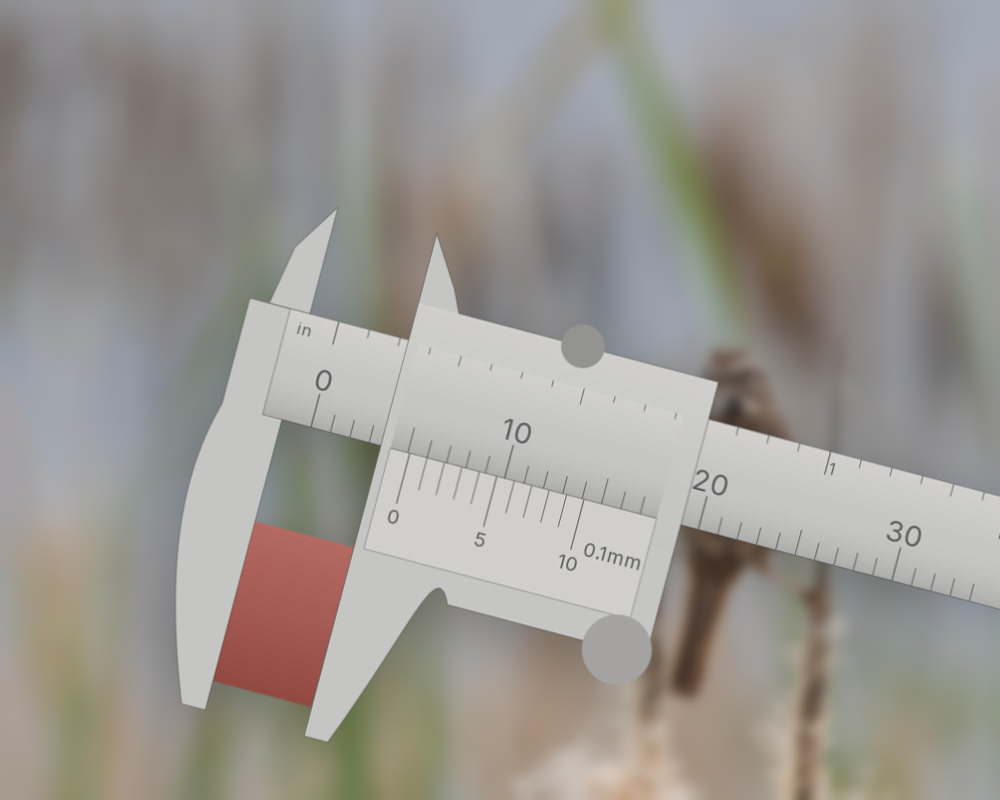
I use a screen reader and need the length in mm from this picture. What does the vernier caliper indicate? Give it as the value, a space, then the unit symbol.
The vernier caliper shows 5.1 mm
